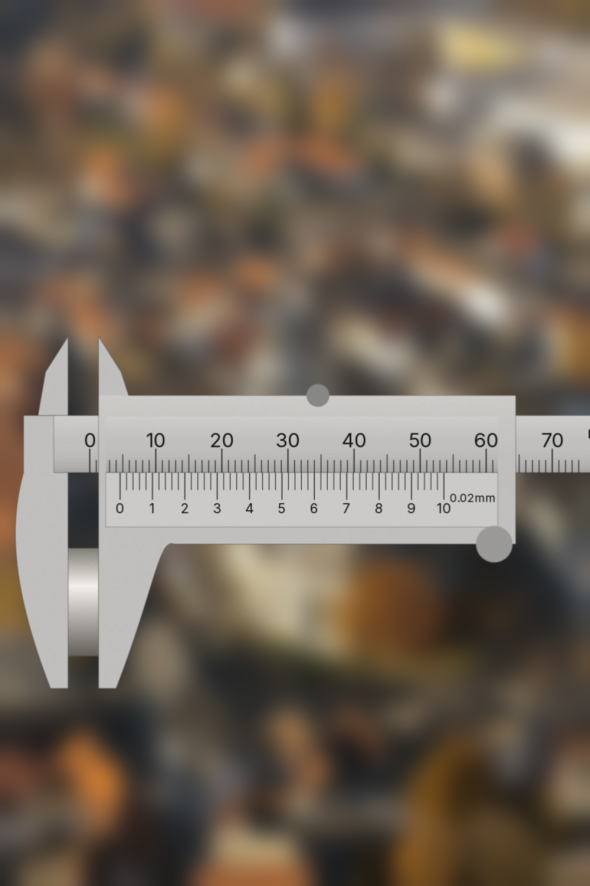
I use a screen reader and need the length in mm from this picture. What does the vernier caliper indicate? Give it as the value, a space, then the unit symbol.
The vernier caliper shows 4.6 mm
